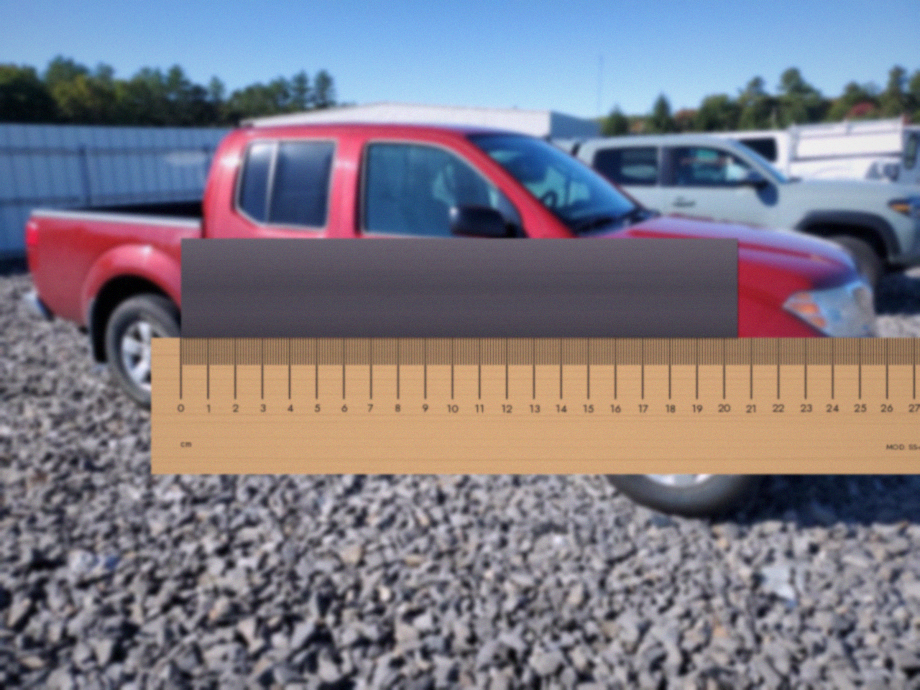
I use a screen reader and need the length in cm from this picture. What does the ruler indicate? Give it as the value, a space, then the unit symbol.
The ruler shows 20.5 cm
